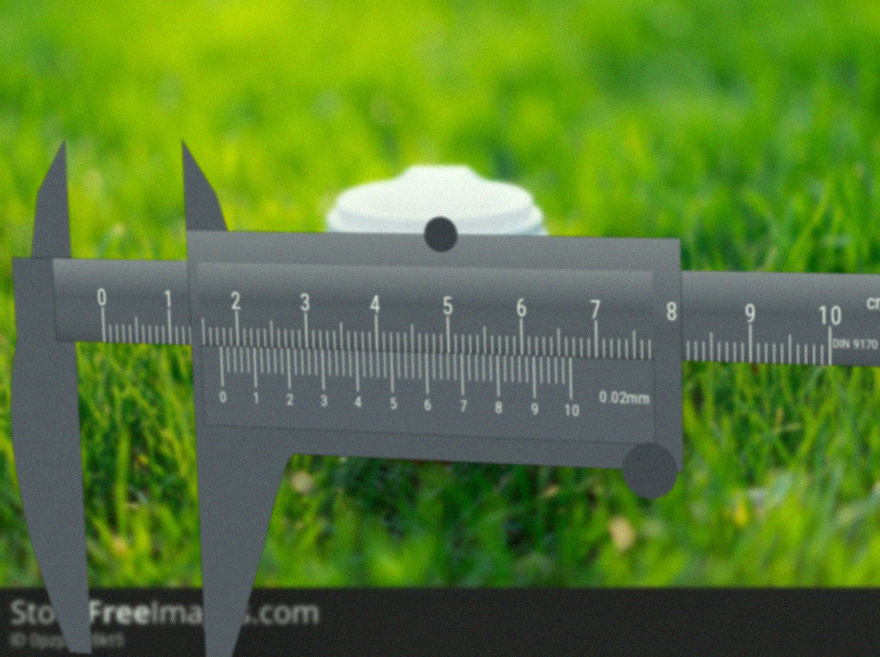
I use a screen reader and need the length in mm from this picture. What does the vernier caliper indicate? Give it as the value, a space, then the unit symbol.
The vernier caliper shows 17.5 mm
